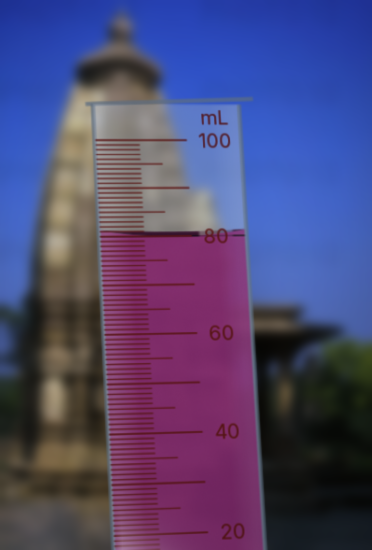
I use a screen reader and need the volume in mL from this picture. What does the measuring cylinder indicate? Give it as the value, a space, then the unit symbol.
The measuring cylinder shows 80 mL
